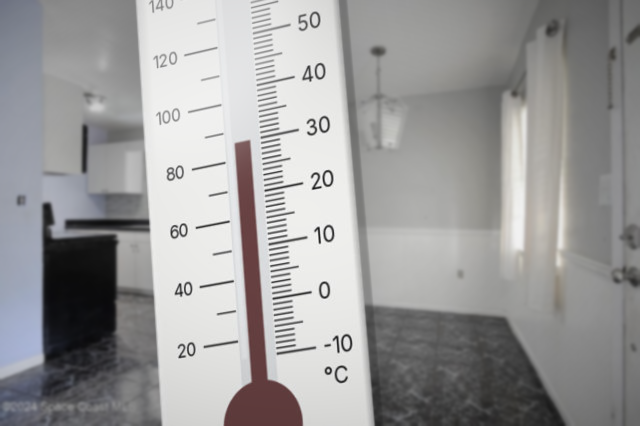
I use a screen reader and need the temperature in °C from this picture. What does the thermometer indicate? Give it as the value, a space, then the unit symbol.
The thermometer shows 30 °C
